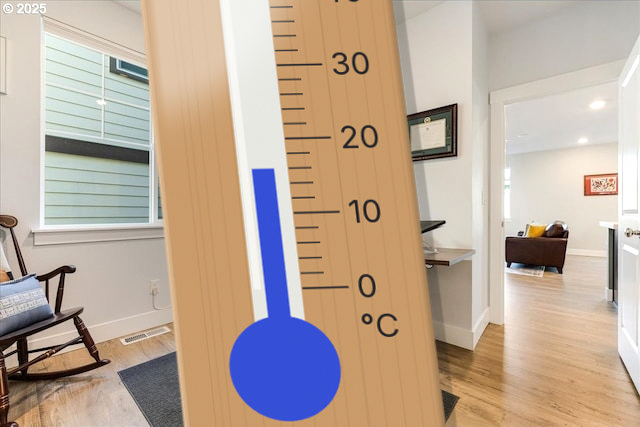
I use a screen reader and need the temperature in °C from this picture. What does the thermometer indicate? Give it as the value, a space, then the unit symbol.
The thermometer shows 16 °C
